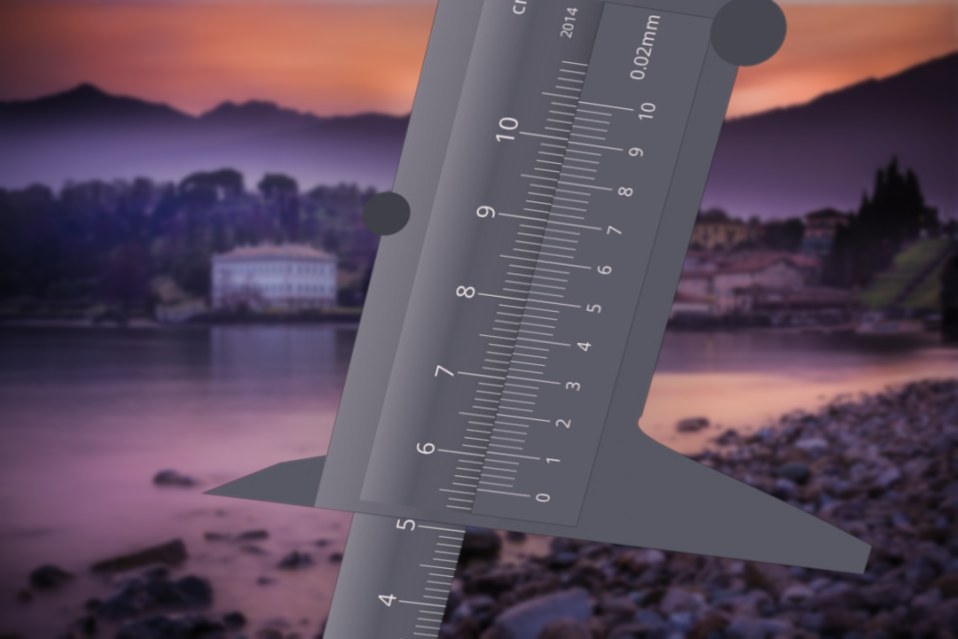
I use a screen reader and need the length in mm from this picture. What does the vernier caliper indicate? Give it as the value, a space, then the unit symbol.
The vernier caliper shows 55.6 mm
